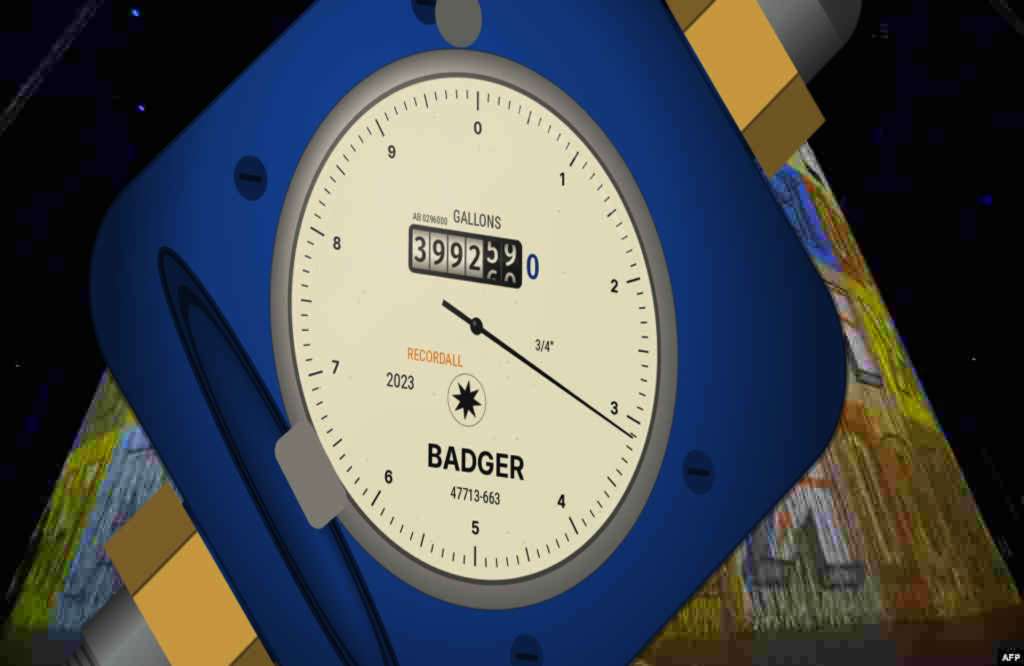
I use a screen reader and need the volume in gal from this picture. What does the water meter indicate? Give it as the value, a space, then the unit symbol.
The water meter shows 3992593.1 gal
